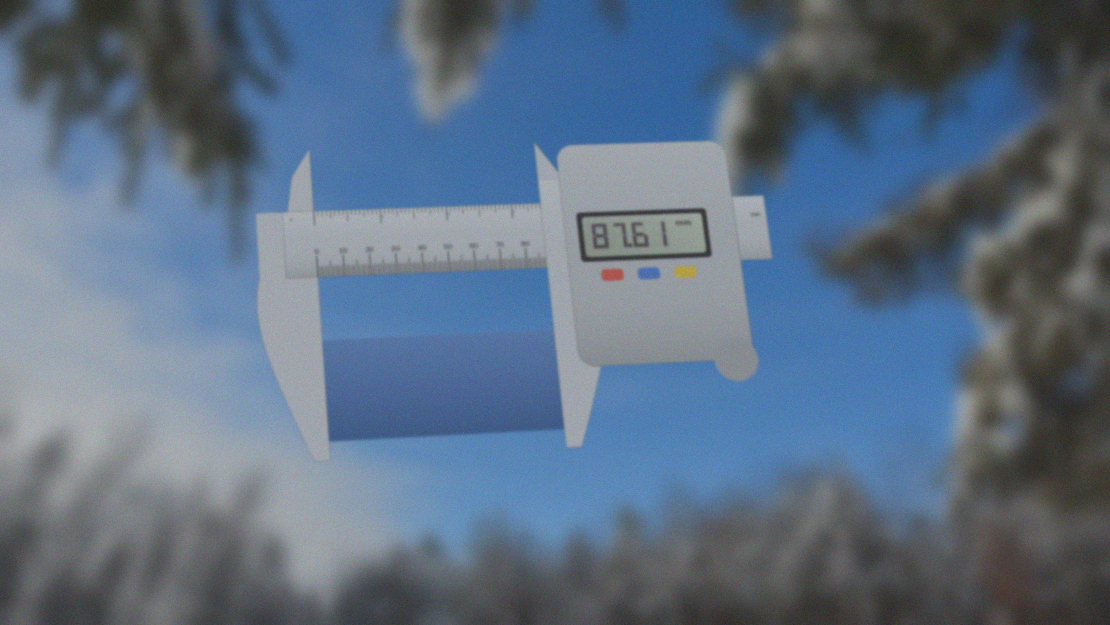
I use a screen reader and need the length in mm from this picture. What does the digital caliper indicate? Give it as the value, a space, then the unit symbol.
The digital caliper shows 87.61 mm
